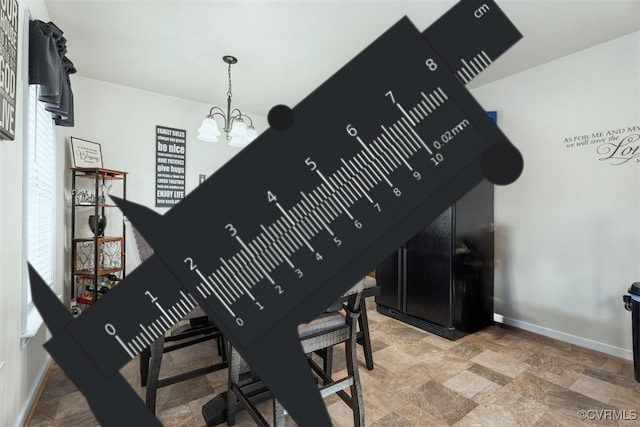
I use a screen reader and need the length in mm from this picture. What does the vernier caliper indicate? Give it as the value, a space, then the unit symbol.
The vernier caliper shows 20.0 mm
